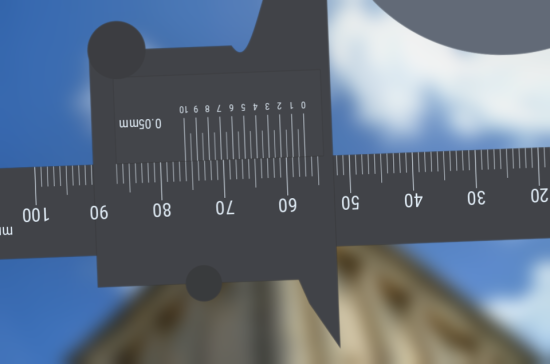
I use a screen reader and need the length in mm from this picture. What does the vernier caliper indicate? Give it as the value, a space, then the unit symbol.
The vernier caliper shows 57.0 mm
